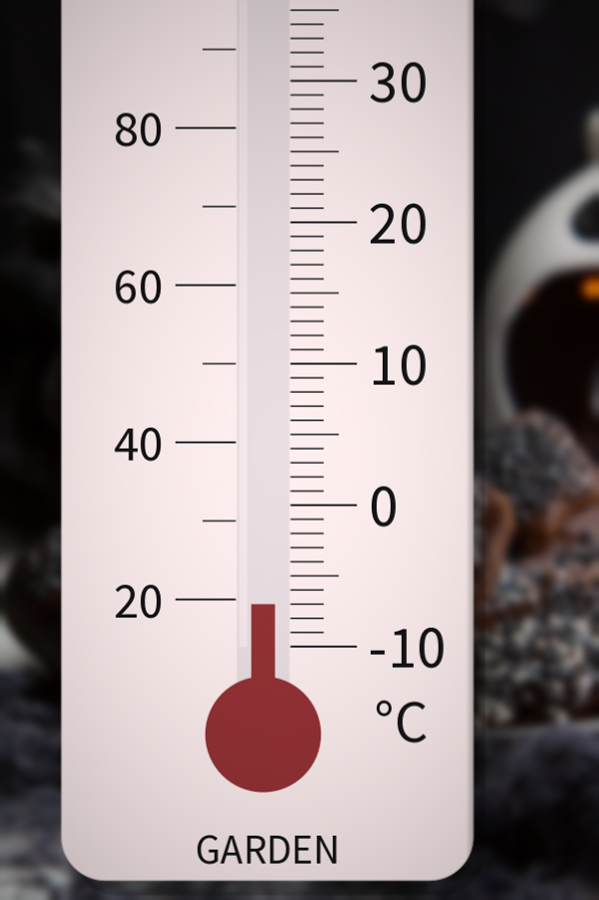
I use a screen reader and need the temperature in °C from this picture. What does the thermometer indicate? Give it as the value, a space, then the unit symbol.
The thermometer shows -7 °C
